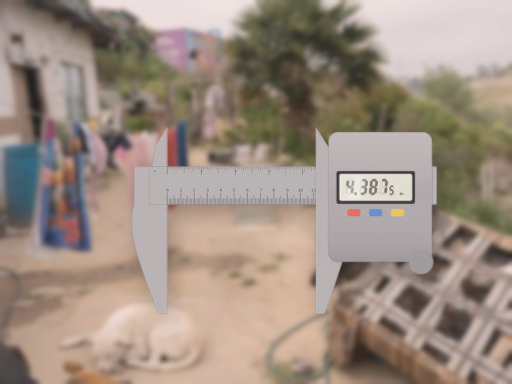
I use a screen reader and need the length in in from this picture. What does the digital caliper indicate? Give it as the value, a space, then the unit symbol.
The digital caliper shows 4.3875 in
